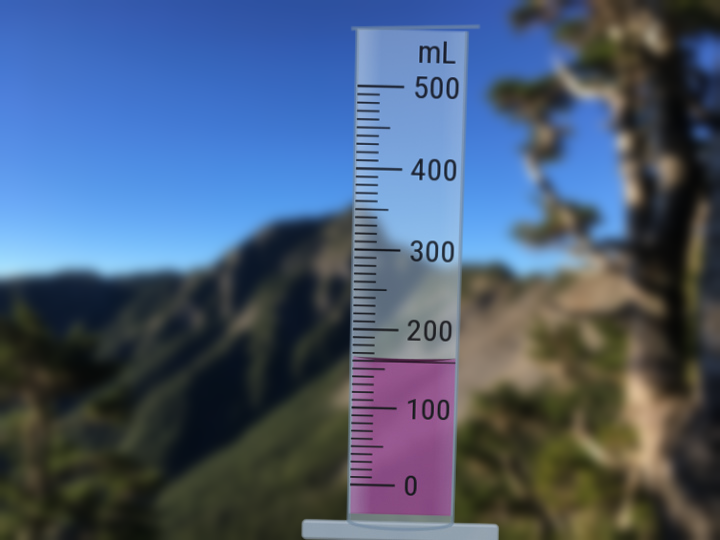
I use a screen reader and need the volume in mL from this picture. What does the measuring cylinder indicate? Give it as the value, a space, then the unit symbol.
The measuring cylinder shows 160 mL
